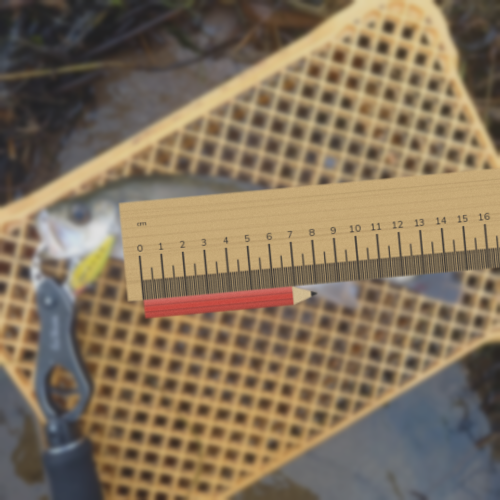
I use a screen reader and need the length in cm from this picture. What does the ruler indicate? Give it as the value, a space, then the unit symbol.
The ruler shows 8 cm
